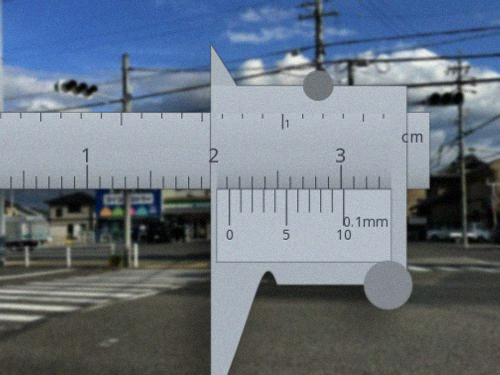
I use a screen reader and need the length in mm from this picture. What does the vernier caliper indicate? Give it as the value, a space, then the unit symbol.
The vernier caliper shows 21.2 mm
